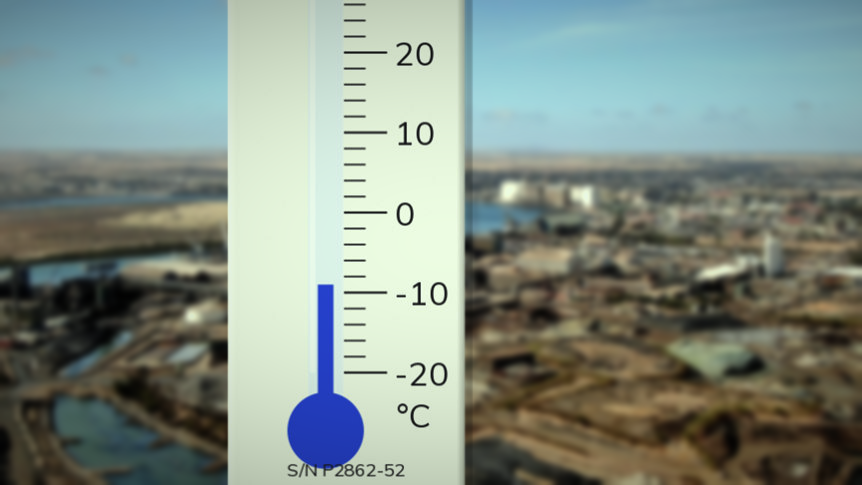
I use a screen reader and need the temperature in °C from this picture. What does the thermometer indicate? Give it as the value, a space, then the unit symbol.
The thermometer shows -9 °C
